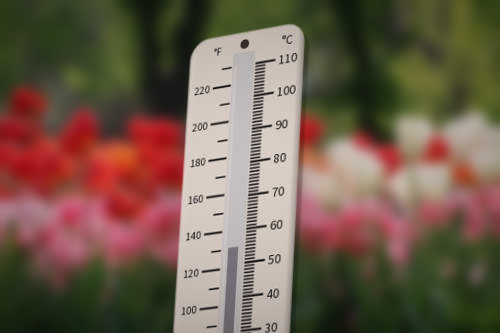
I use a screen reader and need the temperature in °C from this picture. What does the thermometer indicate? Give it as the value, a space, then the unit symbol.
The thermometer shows 55 °C
